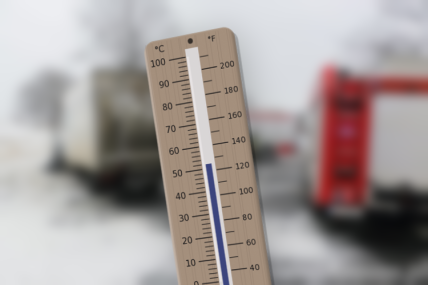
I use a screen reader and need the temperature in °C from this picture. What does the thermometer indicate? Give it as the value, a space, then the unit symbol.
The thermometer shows 52 °C
